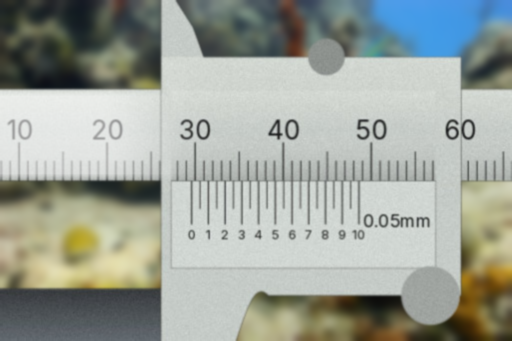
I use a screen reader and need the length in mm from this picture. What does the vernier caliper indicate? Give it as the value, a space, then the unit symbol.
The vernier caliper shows 29.6 mm
